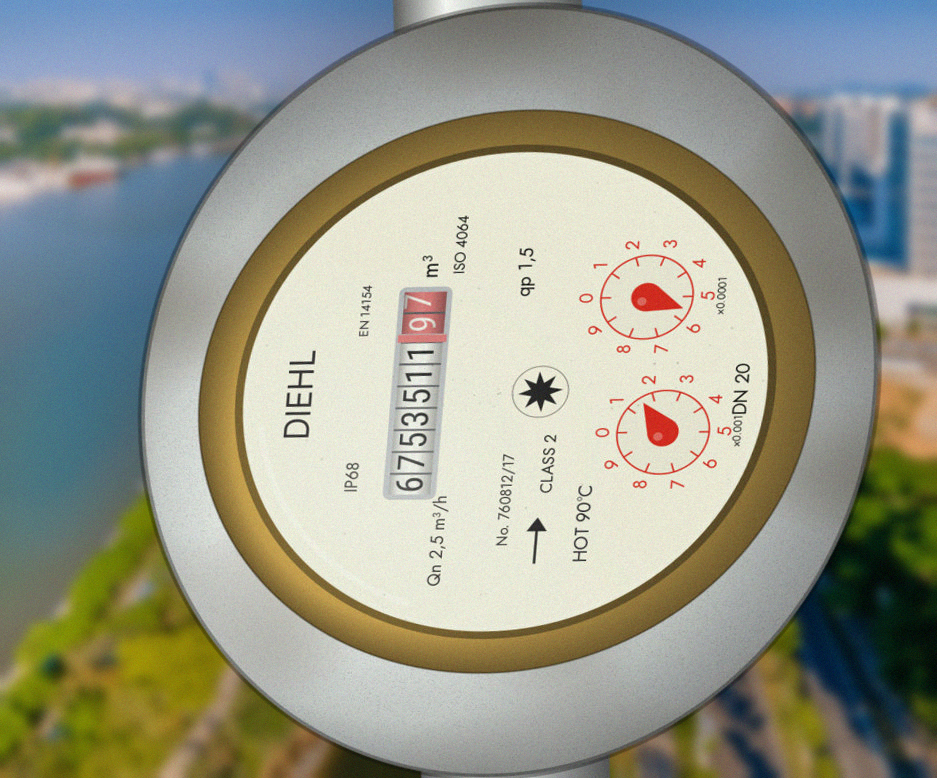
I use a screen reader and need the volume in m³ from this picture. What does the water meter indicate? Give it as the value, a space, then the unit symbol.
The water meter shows 6753511.9715 m³
